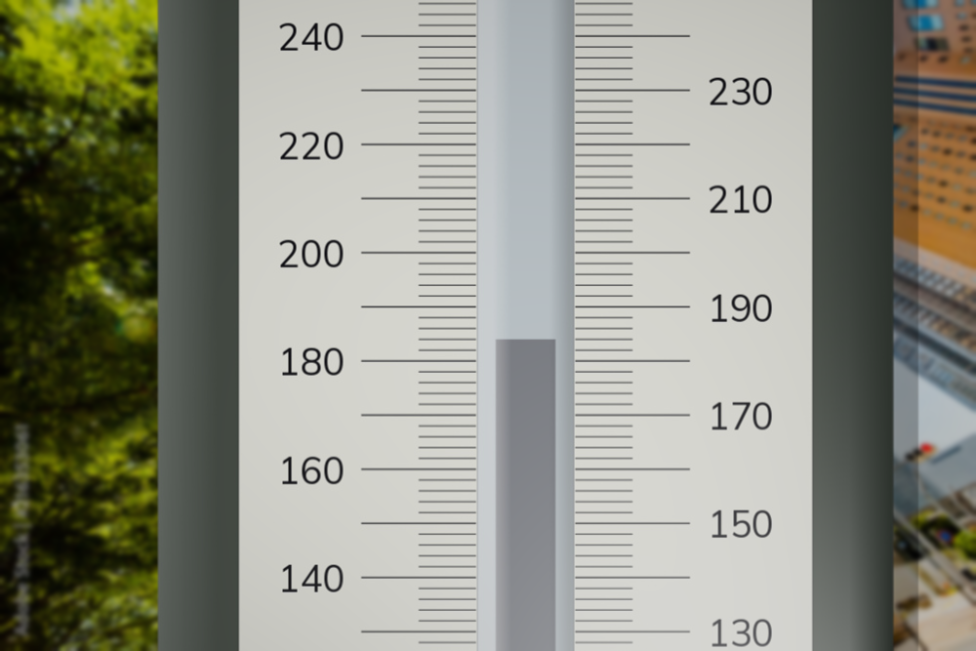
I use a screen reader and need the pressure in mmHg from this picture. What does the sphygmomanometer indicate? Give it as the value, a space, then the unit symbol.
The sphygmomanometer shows 184 mmHg
